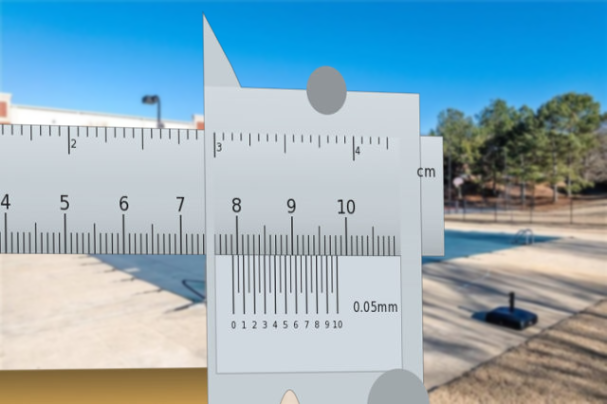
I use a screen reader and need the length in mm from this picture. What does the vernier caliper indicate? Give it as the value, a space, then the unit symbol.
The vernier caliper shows 79.2 mm
